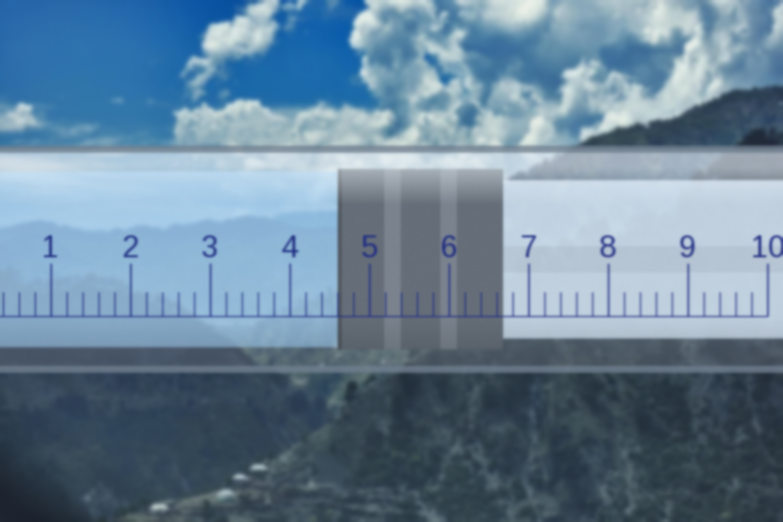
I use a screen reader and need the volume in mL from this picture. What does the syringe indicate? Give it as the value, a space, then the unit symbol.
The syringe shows 4.6 mL
